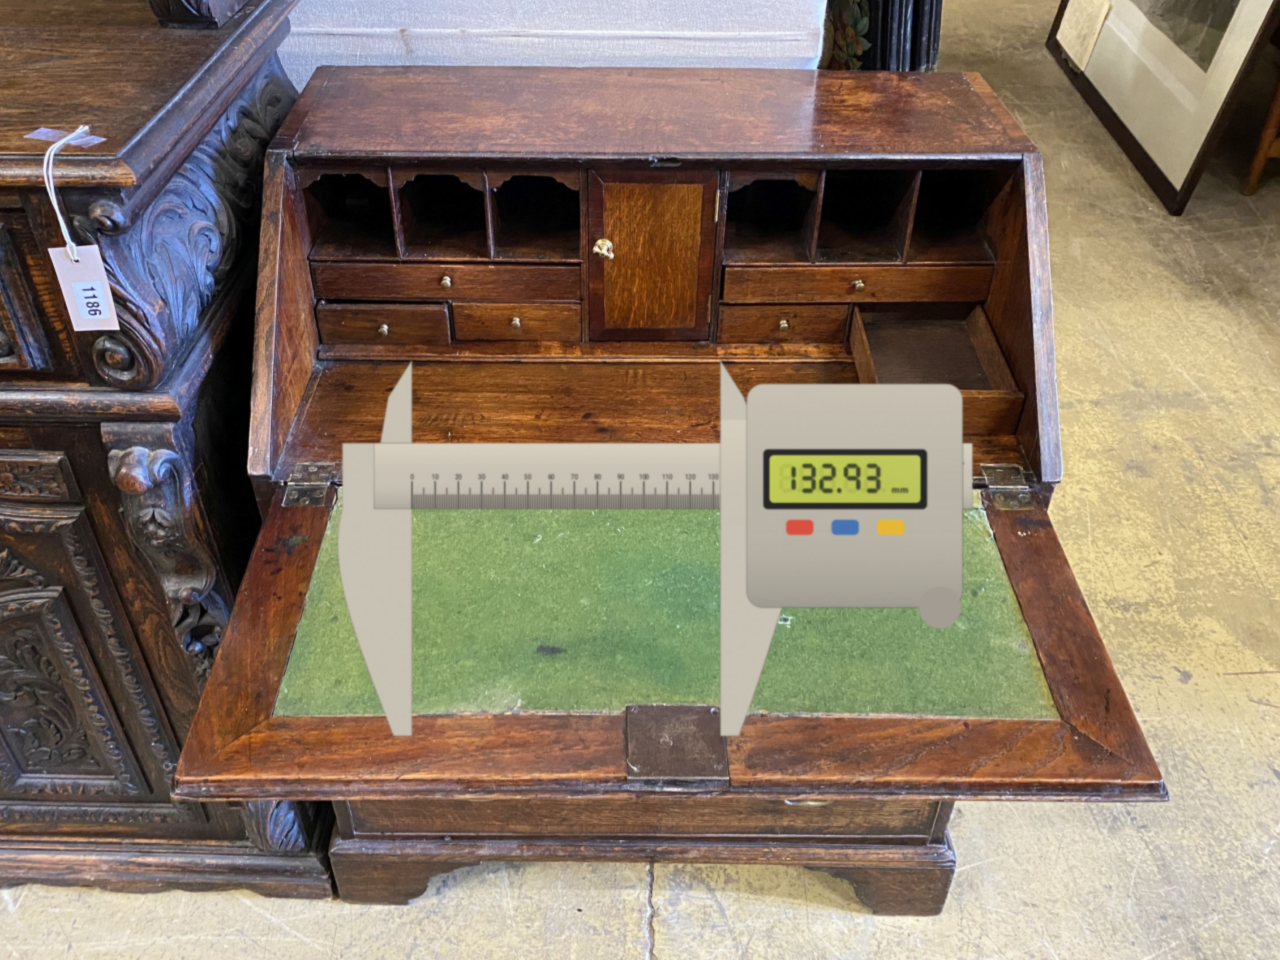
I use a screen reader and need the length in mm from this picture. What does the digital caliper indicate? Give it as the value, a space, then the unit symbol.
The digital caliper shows 132.93 mm
